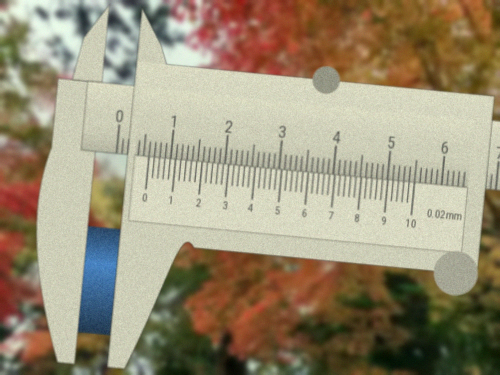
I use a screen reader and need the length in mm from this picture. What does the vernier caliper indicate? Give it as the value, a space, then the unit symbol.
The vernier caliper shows 6.0 mm
